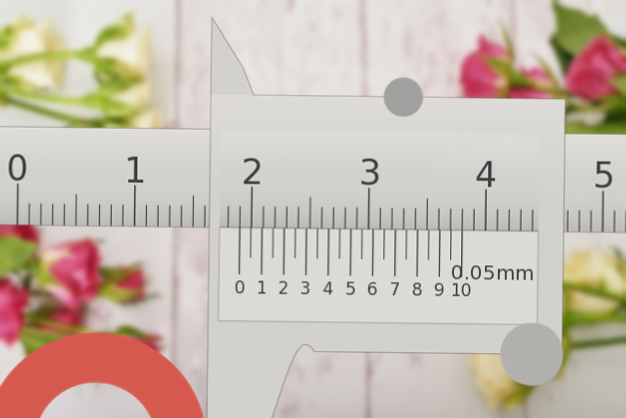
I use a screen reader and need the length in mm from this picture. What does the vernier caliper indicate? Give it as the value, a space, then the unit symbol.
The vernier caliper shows 19.0 mm
